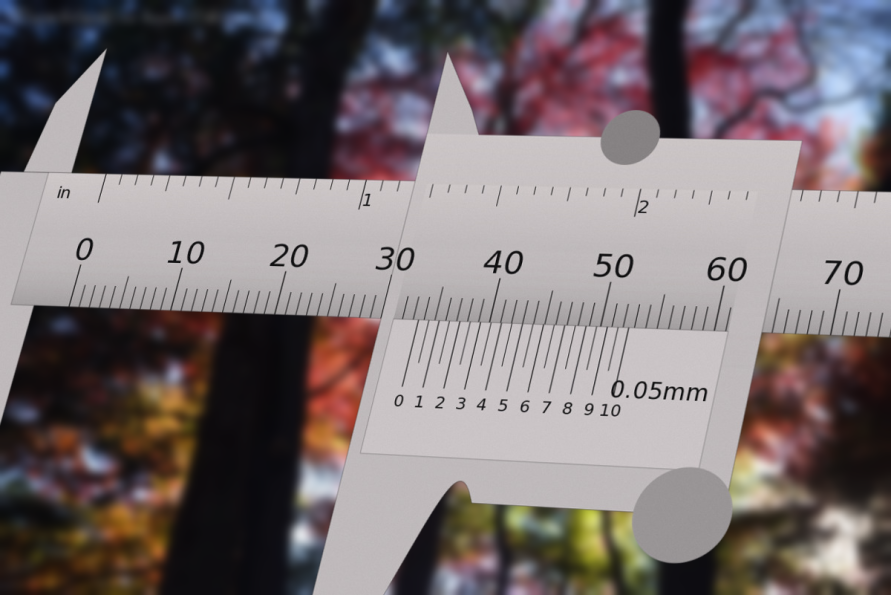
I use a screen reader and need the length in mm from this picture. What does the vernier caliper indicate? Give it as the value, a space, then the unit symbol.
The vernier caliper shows 33.5 mm
